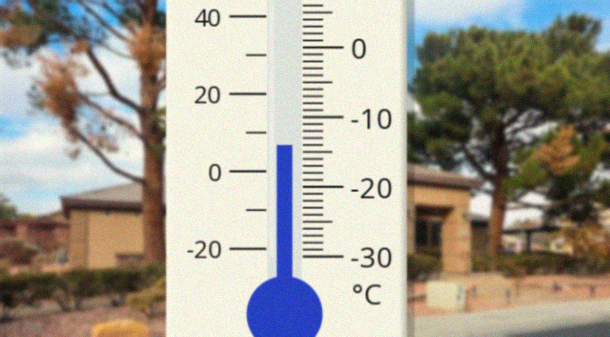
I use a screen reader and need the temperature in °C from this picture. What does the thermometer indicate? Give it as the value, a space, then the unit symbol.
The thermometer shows -14 °C
